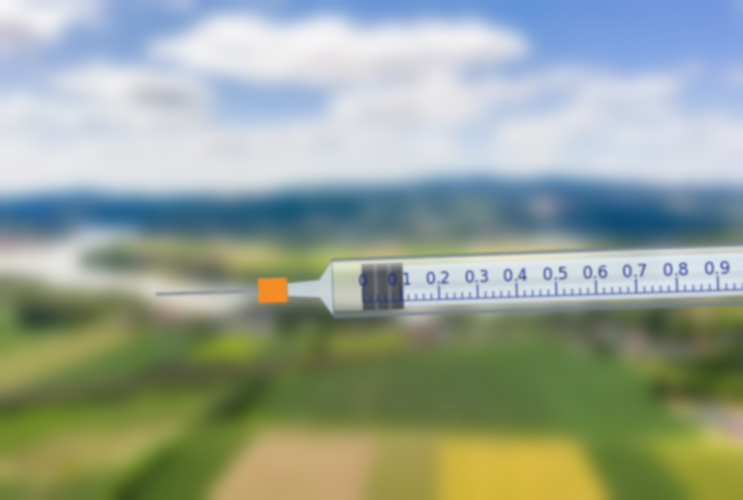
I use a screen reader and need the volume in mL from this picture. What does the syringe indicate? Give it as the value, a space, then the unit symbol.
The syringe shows 0 mL
